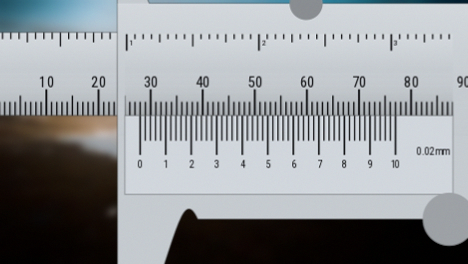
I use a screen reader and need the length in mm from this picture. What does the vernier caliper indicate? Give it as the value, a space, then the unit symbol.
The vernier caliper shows 28.0 mm
